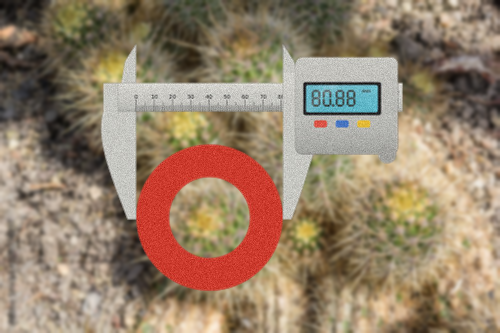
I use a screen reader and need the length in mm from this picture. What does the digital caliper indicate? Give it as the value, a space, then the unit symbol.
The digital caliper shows 80.88 mm
